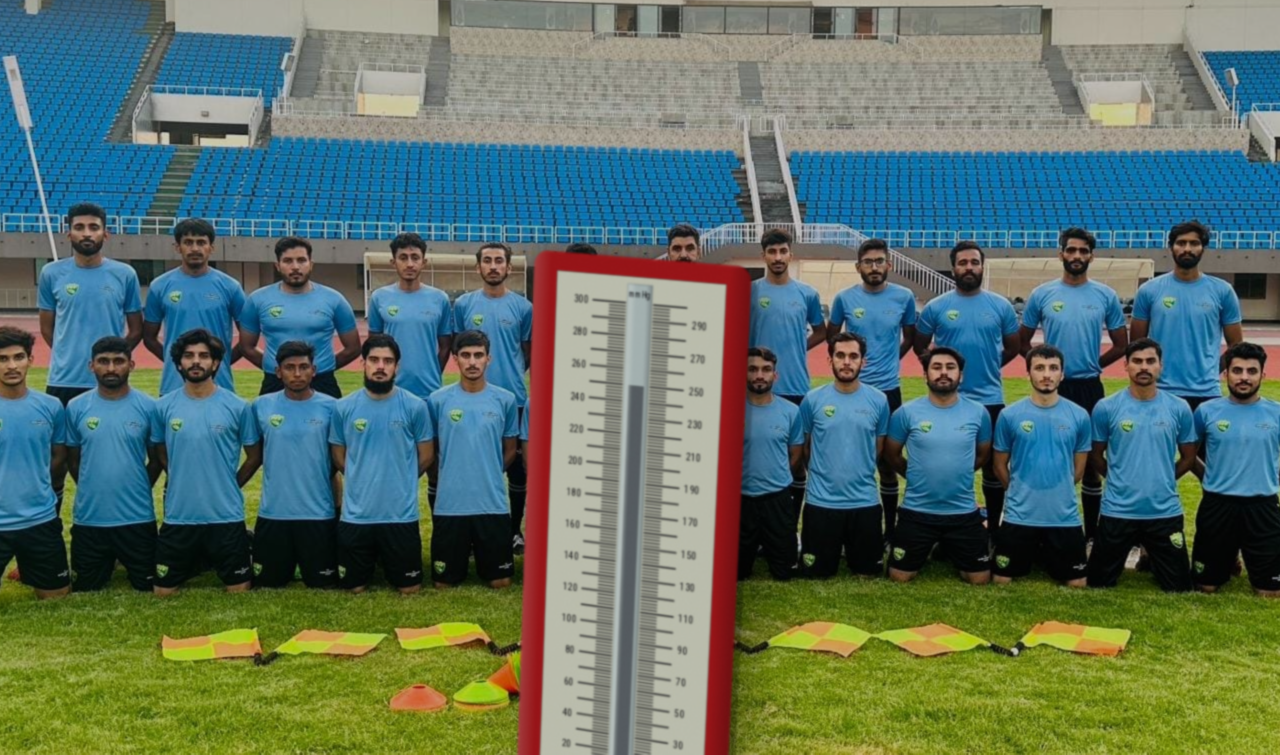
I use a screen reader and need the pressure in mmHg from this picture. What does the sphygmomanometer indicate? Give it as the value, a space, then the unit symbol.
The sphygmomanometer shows 250 mmHg
